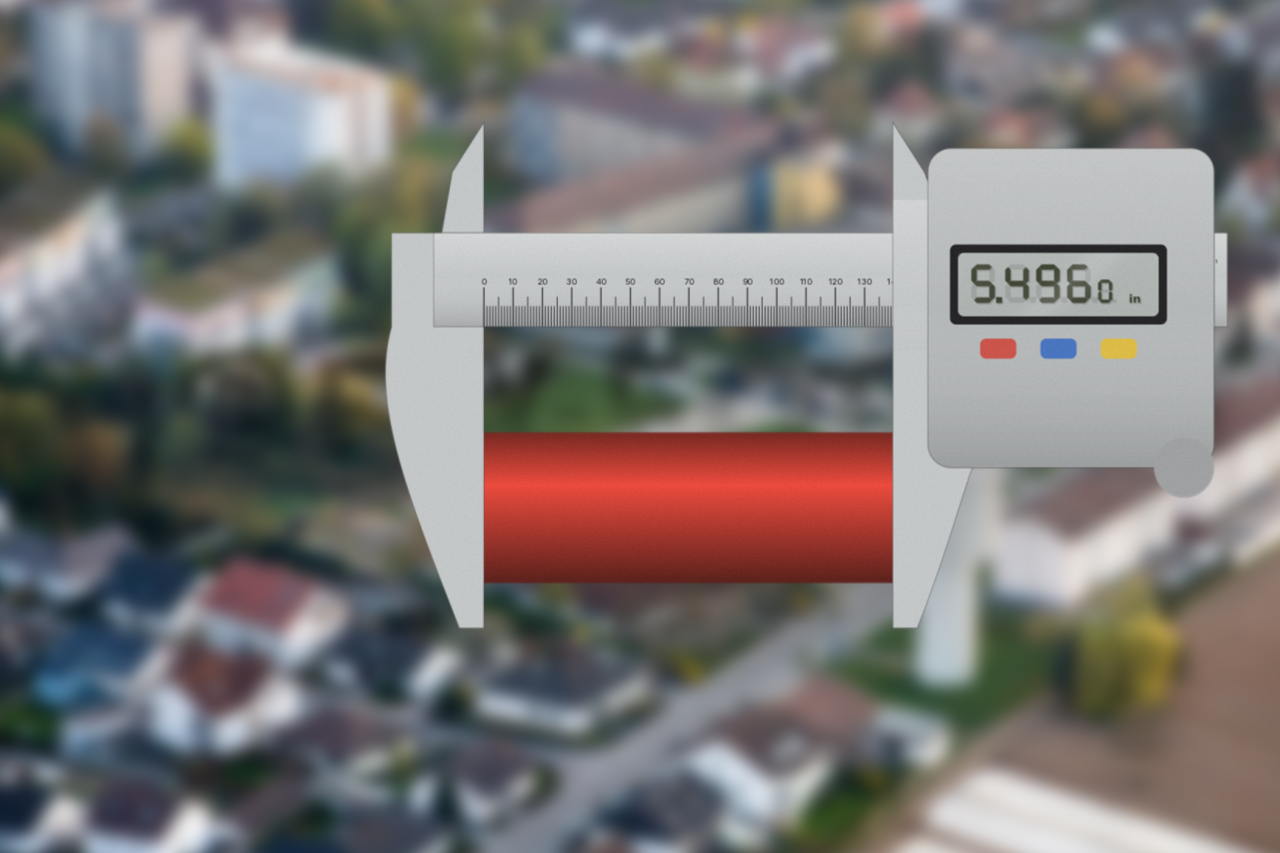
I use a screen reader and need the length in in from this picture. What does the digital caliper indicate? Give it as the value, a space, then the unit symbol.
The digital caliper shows 5.4960 in
